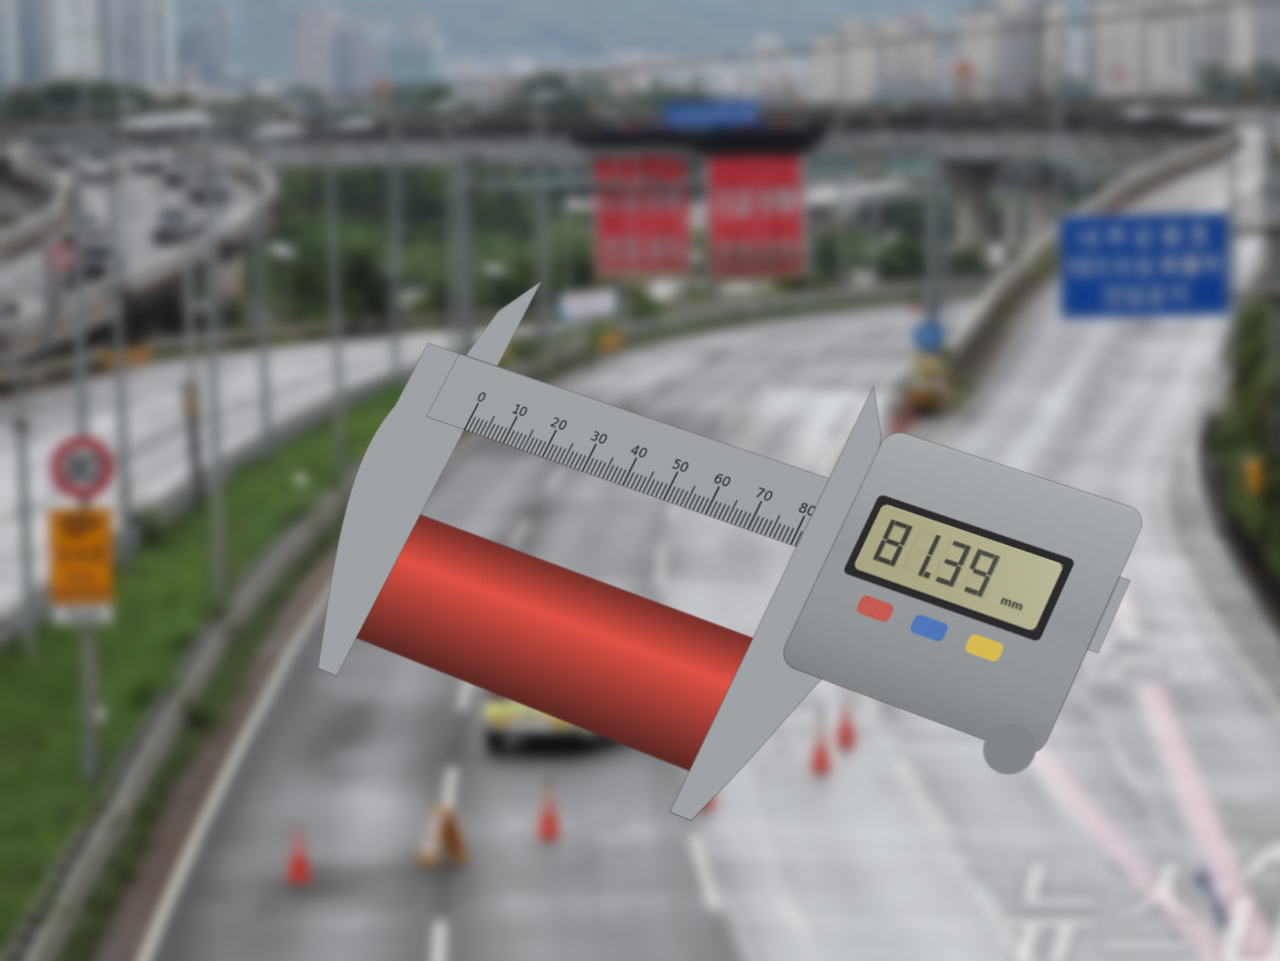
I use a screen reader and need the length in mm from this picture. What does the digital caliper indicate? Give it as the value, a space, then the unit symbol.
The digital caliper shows 81.39 mm
